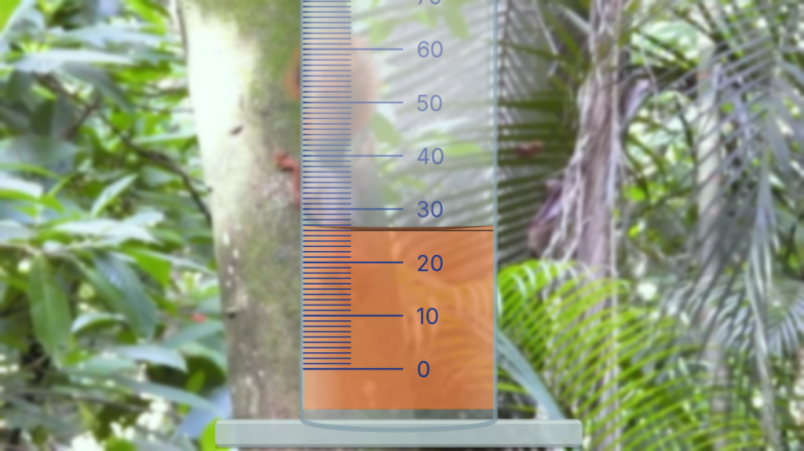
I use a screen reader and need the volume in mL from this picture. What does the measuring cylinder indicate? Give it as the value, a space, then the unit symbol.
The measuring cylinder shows 26 mL
